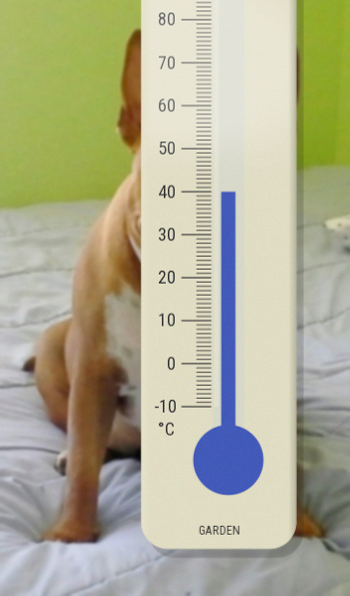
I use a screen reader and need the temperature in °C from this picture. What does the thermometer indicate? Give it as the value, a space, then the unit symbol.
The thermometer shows 40 °C
